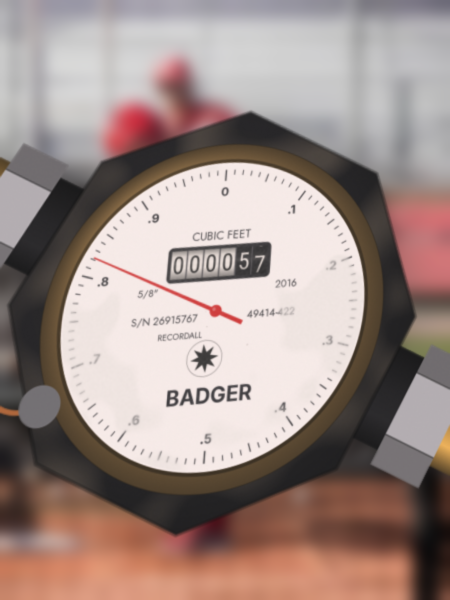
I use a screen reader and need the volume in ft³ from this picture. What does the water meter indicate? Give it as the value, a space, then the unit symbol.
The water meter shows 56.82 ft³
